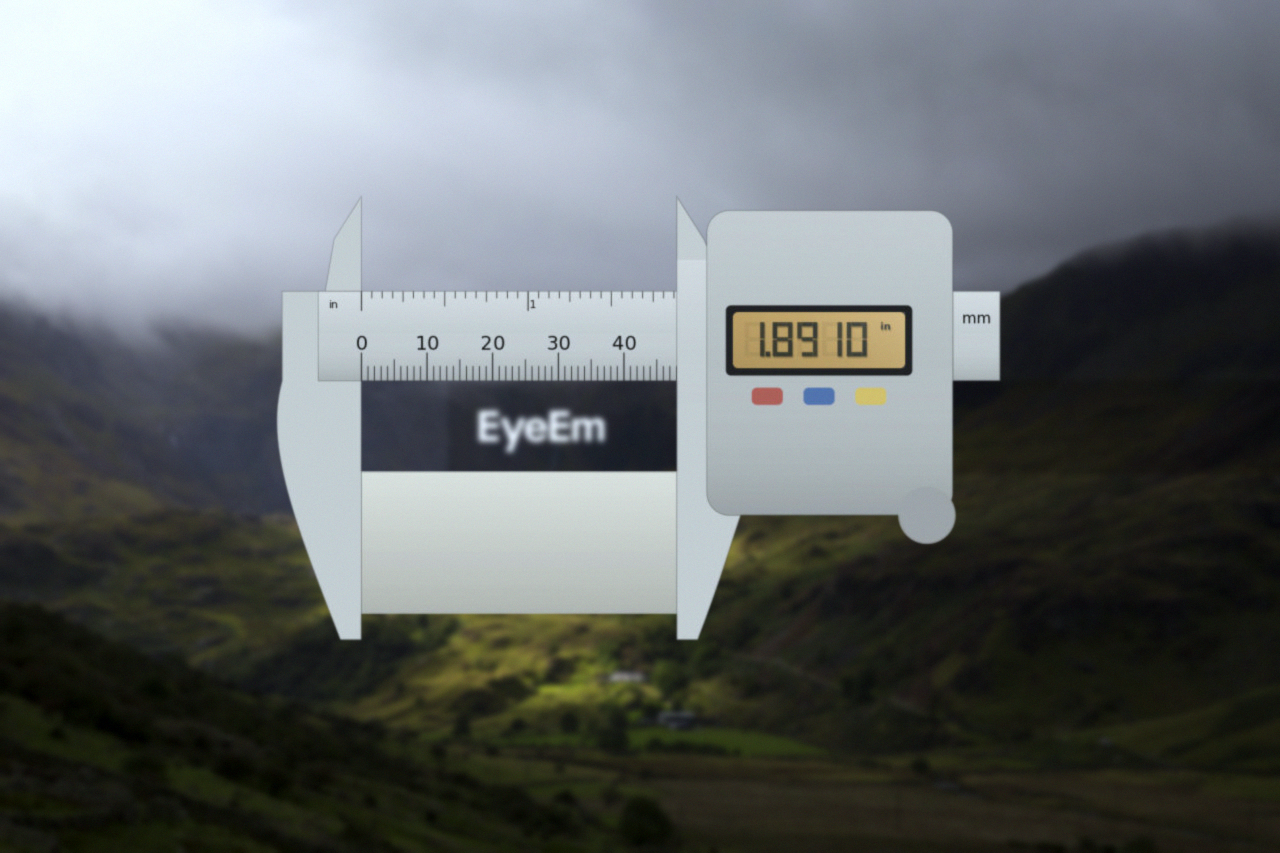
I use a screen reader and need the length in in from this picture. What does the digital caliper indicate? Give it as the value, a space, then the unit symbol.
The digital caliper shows 1.8910 in
